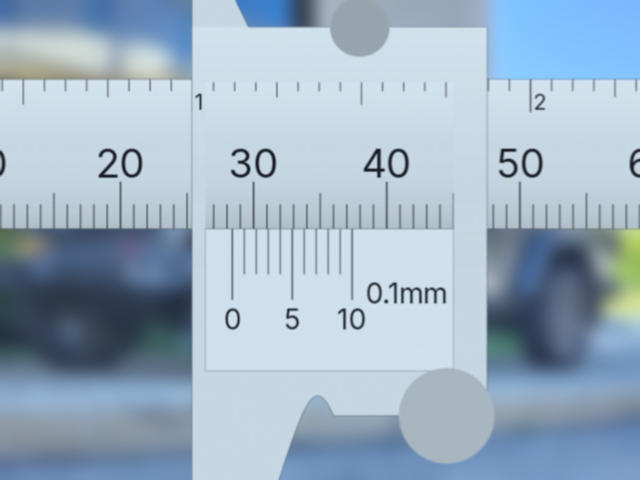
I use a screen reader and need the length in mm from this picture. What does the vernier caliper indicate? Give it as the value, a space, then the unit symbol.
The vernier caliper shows 28.4 mm
